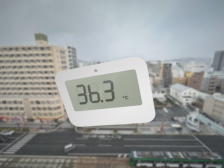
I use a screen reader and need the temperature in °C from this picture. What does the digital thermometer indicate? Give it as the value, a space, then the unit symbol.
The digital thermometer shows 36.3 °C
